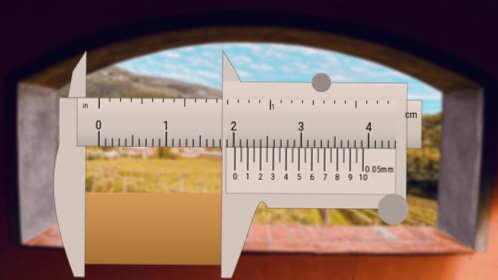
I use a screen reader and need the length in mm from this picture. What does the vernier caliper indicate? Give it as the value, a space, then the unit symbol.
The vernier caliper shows 20.2 mm
